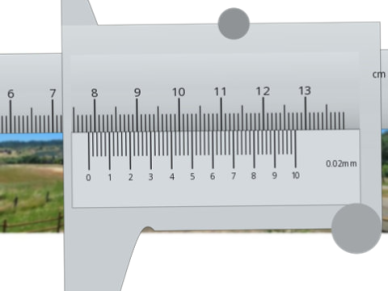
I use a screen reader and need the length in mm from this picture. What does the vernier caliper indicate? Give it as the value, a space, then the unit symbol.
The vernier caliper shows 78.5 mm
